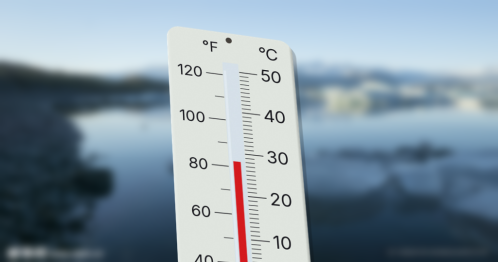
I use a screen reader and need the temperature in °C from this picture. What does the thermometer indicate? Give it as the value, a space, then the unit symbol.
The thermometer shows 28 °C
